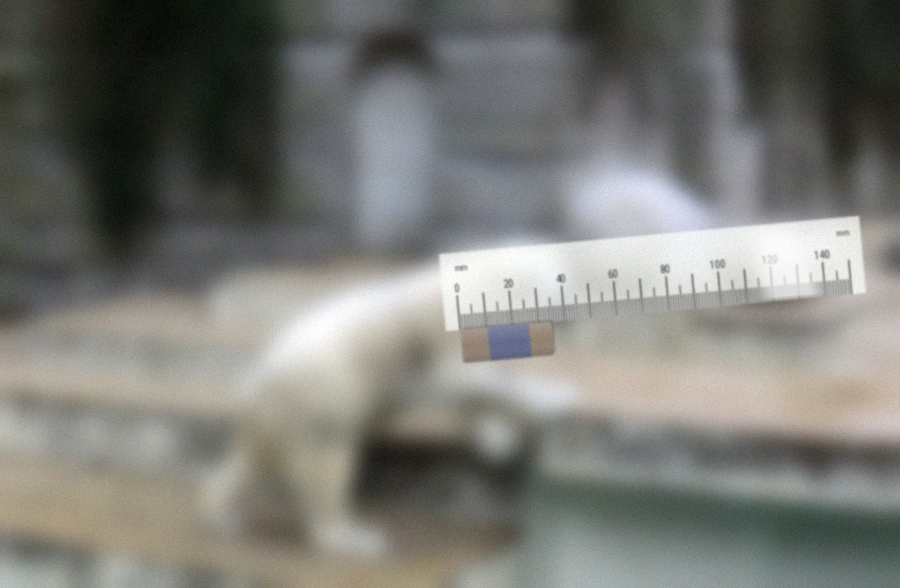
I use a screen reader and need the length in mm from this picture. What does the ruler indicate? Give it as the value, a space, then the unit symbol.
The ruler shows 35 mm
